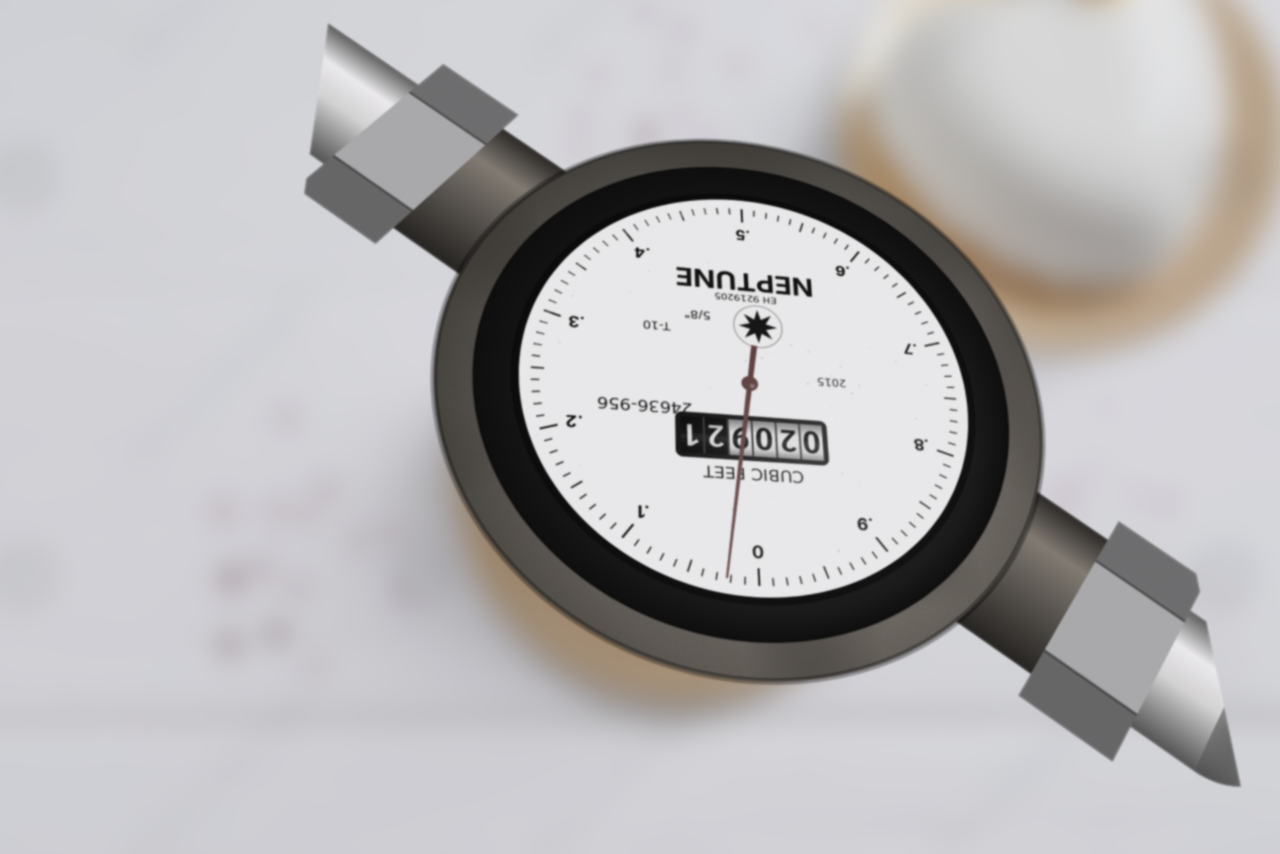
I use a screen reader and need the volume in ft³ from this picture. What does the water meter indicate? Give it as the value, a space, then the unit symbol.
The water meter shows 20921.02 ft³
